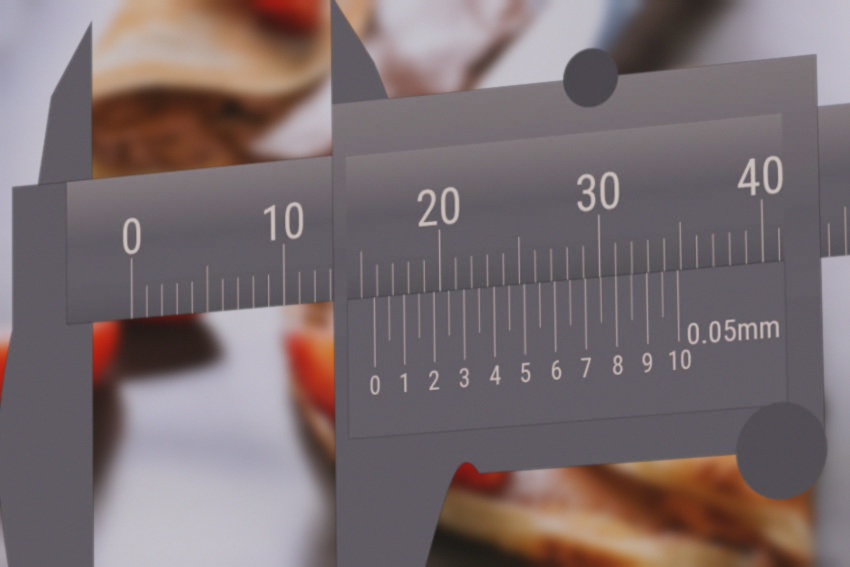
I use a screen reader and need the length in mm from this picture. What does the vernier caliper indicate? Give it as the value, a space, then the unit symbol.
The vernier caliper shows 15.8 mm
